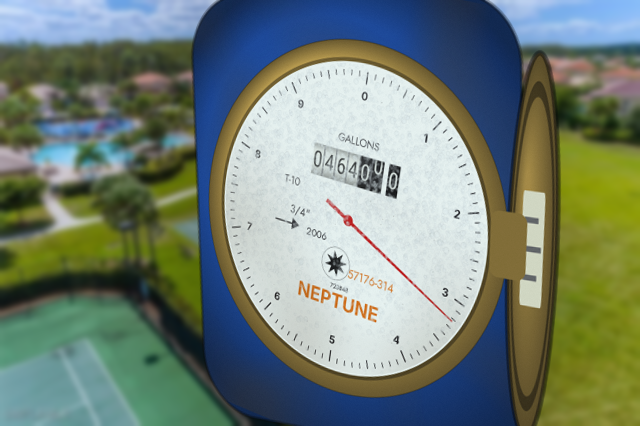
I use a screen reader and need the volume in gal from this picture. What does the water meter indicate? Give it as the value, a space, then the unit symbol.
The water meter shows 464003.2 gal
